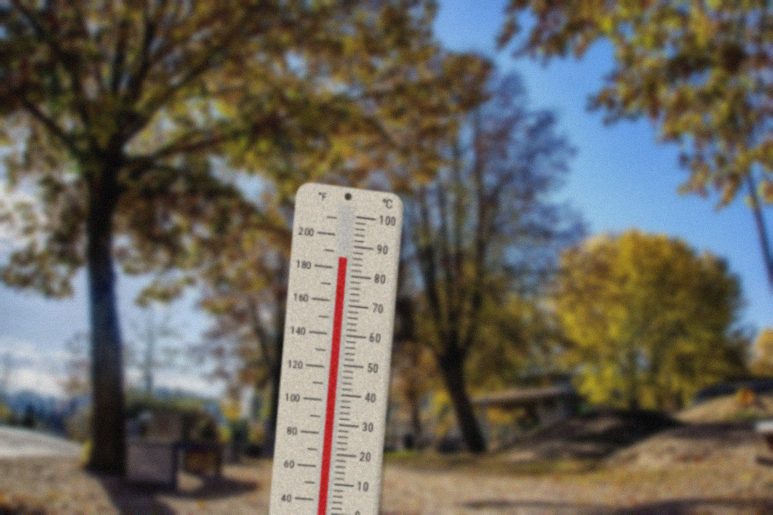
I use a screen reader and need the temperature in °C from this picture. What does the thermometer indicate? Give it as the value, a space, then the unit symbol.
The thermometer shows 86 °C
